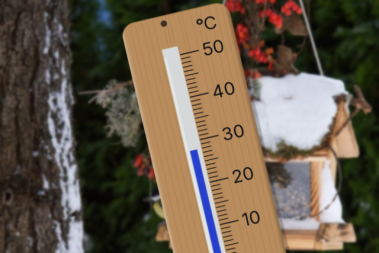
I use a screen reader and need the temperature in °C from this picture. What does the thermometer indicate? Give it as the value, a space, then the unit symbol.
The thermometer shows 28 °C
